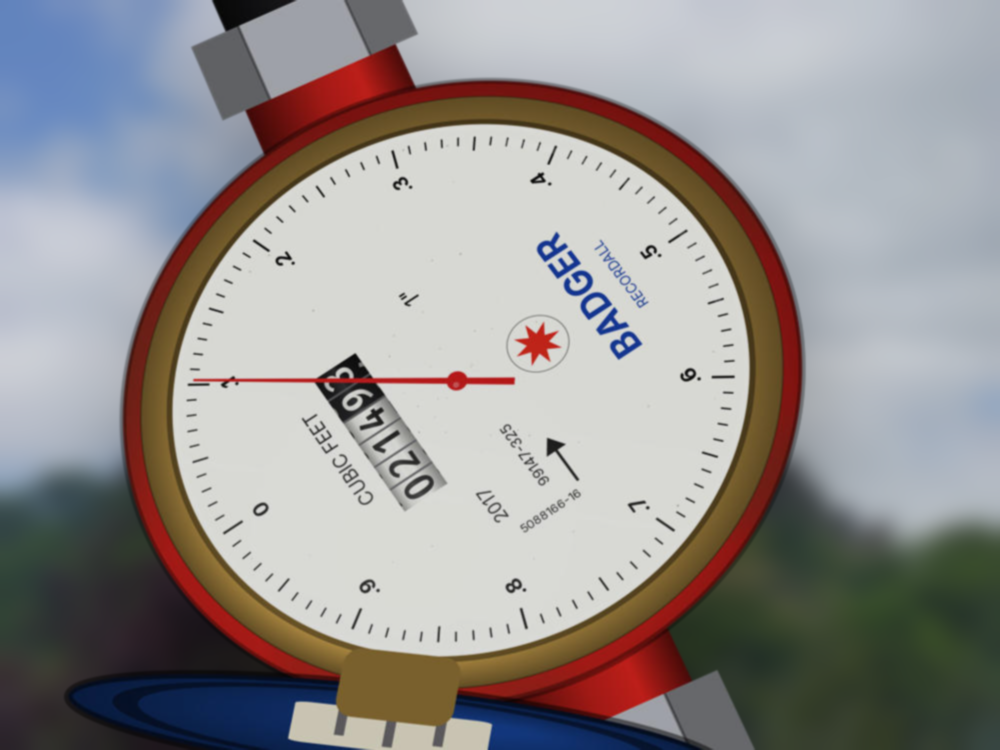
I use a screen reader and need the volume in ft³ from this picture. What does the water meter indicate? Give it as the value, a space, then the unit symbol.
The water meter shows 21493.10 ft³
